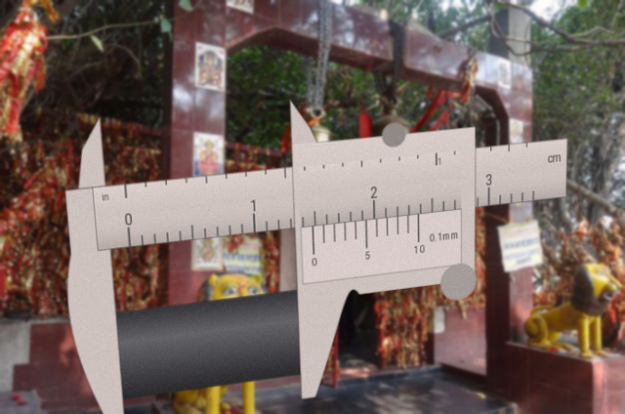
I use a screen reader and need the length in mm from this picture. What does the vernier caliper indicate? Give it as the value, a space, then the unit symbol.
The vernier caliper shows 14.8 mm
